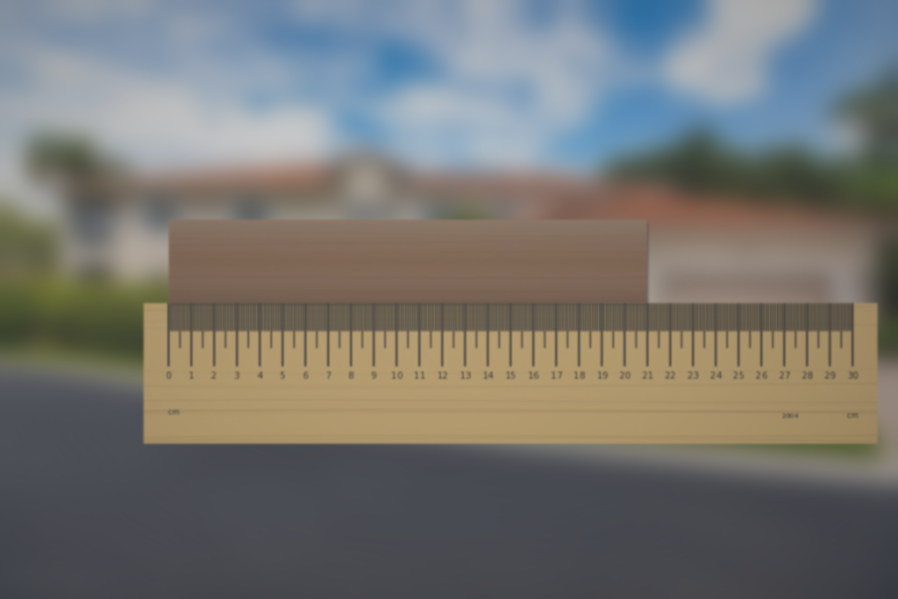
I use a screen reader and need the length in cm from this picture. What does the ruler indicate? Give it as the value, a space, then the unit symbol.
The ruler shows 21 cm
